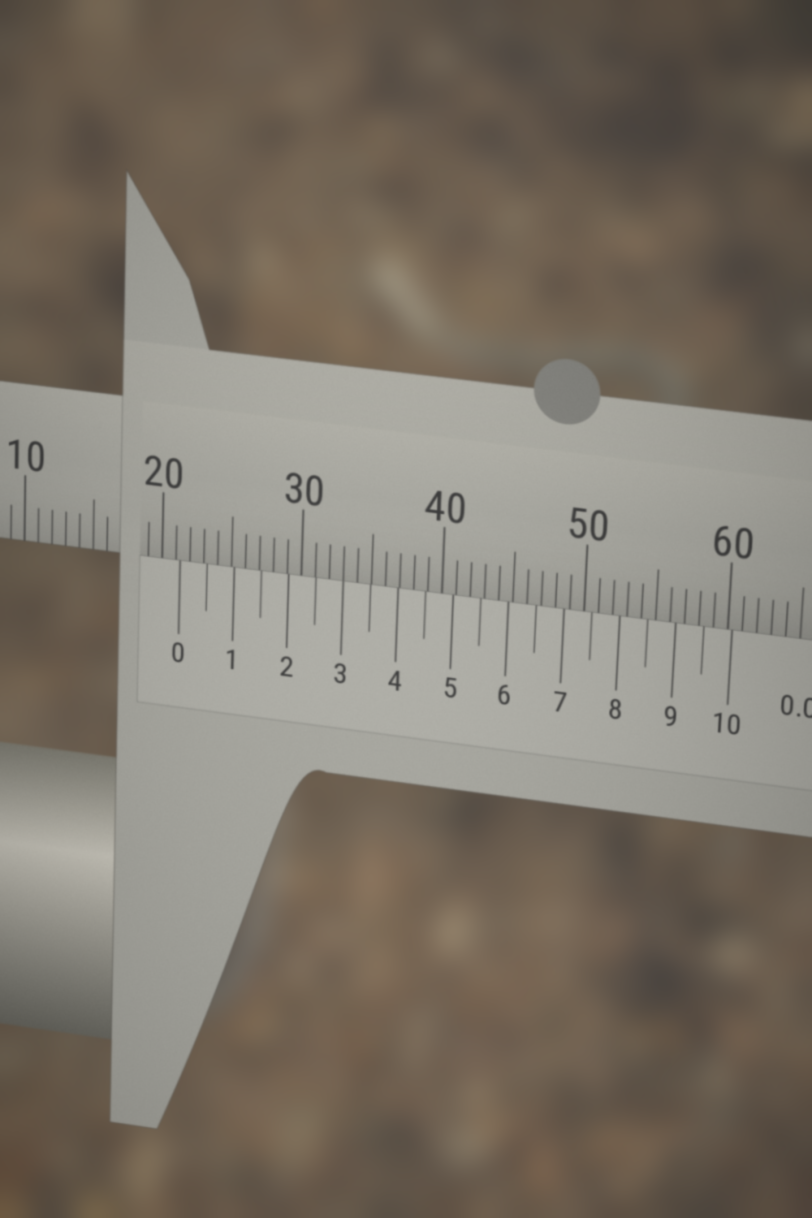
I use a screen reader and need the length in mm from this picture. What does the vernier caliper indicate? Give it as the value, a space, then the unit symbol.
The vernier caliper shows 21.3 mm
